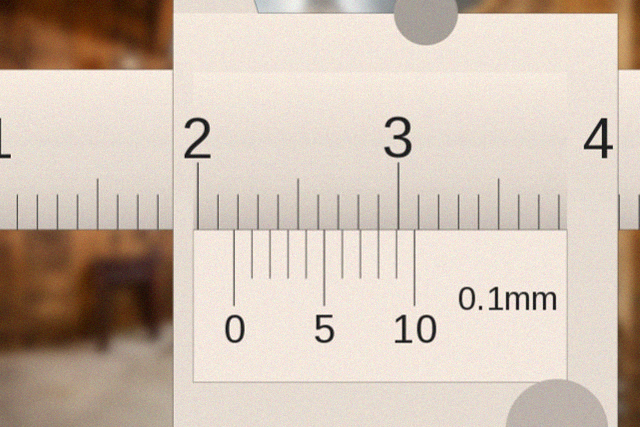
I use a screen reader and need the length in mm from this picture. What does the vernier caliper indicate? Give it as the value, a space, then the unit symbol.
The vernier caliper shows 21.8 mm
